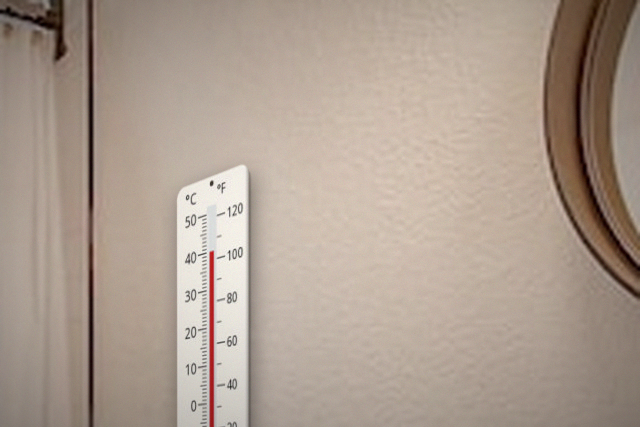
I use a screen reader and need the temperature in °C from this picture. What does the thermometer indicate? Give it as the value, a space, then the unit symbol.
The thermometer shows 40 °C
